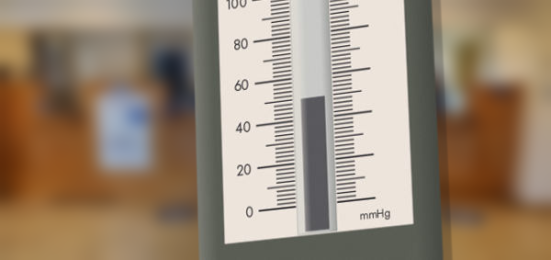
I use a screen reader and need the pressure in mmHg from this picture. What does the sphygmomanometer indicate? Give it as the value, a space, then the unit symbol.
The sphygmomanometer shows 50 mmHg
